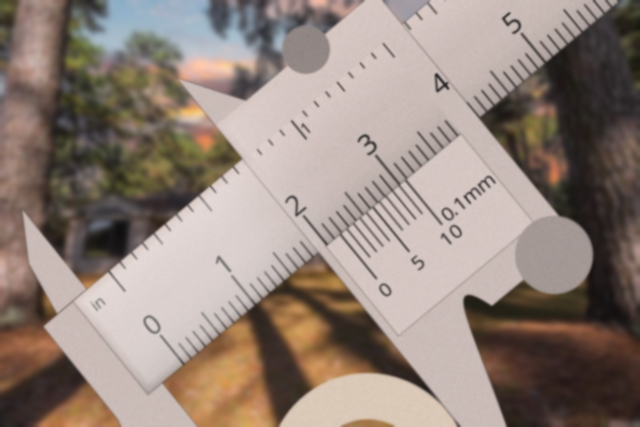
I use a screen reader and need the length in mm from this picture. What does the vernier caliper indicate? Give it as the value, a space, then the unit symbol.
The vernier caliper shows 21.8 mm
